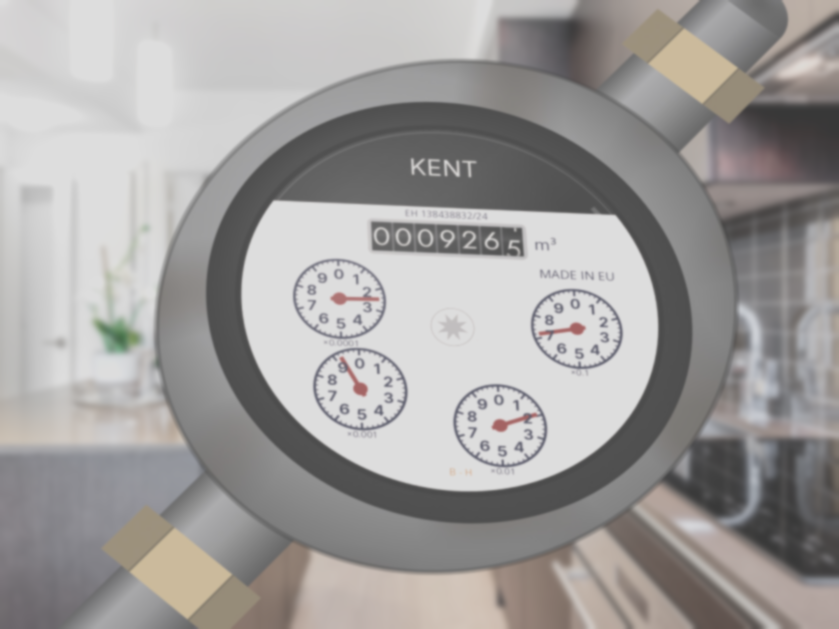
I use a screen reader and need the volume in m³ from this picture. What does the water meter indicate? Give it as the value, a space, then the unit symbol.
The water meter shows 9264.7192 m³
